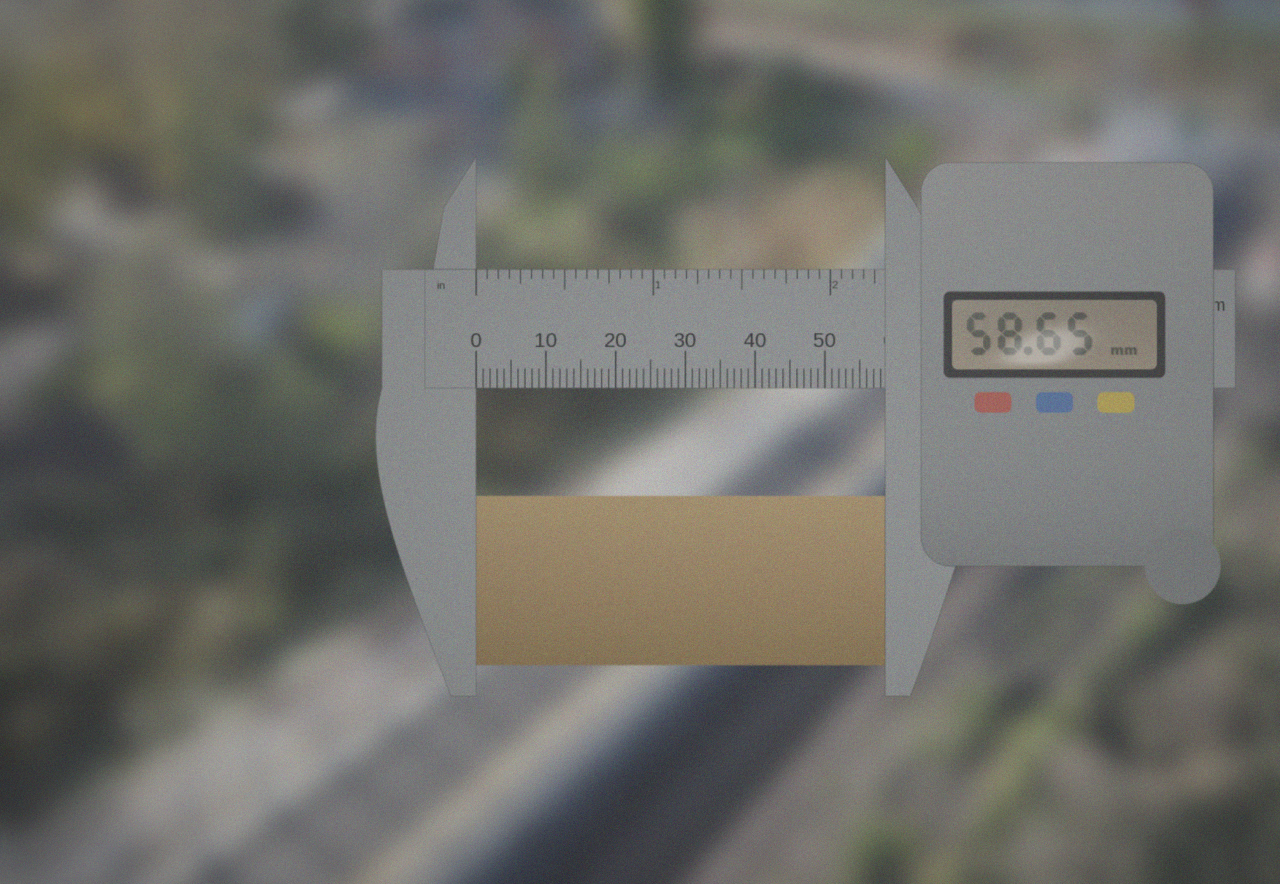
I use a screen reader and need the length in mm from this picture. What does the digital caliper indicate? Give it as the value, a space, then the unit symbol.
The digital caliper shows 58.65 mm
